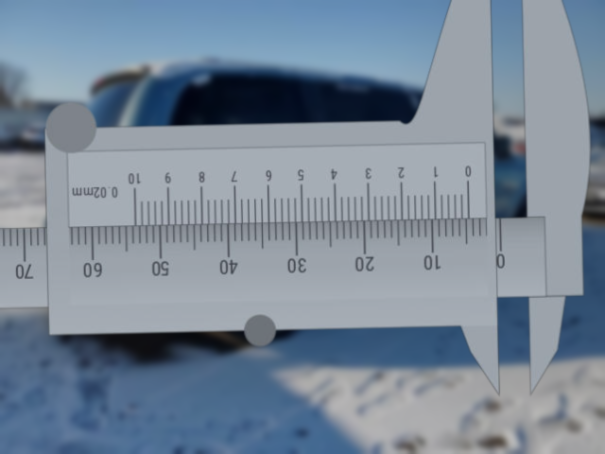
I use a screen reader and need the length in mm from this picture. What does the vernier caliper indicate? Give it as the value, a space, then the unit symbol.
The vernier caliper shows 4.6 mm
